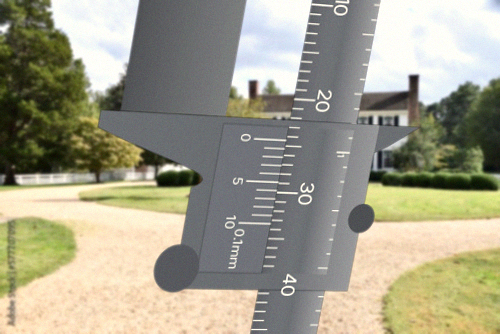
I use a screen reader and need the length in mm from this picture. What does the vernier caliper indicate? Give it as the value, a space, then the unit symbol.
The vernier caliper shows 24.4 mm
